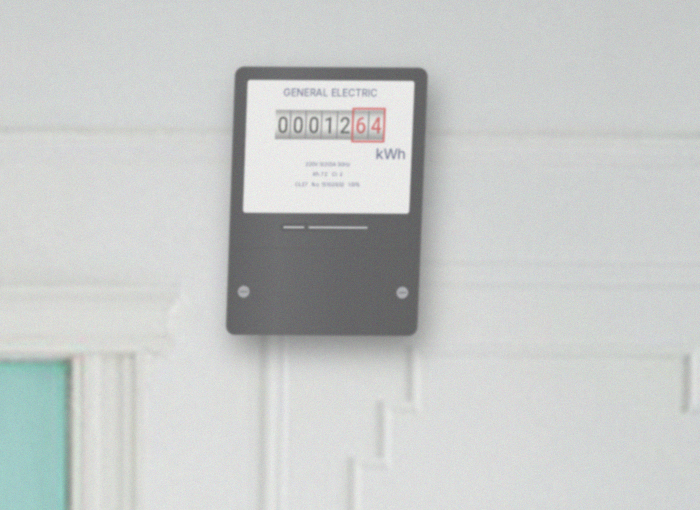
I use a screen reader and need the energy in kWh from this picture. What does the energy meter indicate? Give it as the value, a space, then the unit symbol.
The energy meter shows 12.64 kWh
